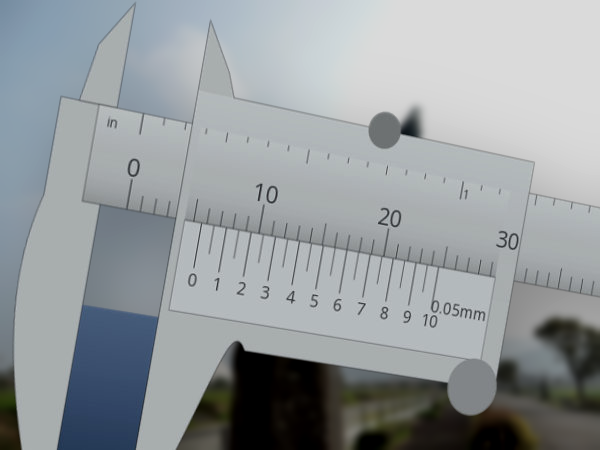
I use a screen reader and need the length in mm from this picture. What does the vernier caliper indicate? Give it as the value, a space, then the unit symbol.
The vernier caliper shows 5.6 mm
